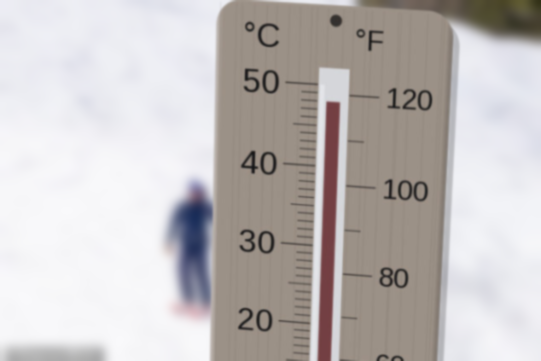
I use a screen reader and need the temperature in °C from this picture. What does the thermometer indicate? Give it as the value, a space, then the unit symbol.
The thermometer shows 48 °C
